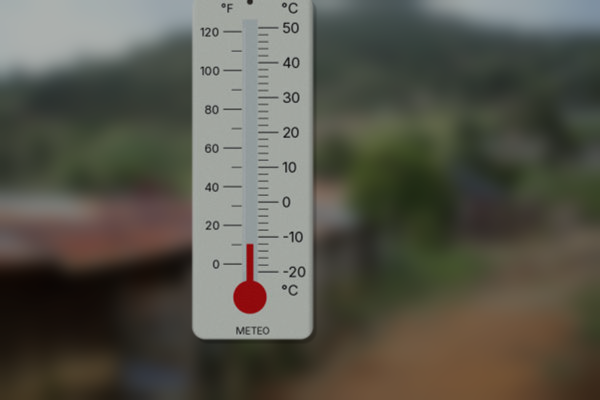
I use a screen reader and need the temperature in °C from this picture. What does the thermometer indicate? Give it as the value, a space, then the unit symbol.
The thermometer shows -12 °C
